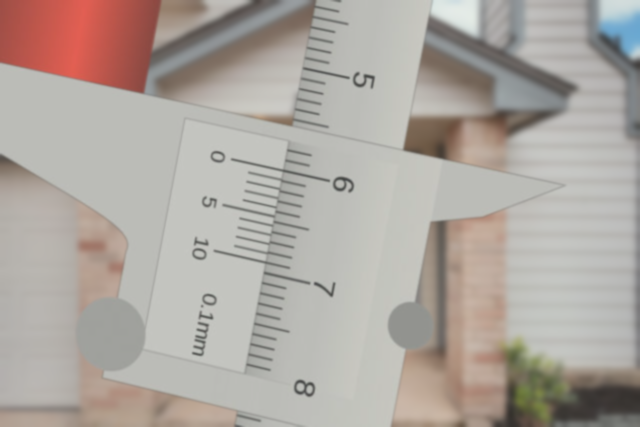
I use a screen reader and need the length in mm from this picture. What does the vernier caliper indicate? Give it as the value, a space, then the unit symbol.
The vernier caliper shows 60.0 mm
